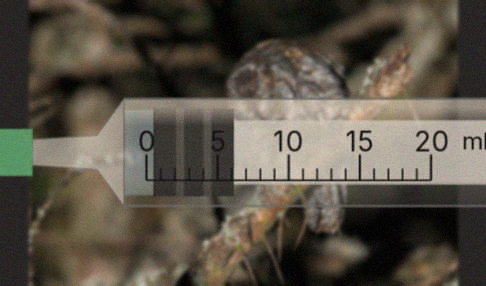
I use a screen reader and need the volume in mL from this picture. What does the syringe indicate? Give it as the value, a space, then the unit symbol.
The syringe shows 0.5 mL
